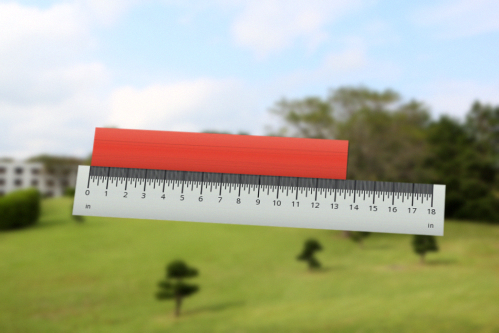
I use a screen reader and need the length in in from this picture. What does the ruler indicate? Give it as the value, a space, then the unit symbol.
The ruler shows 13.5 in
